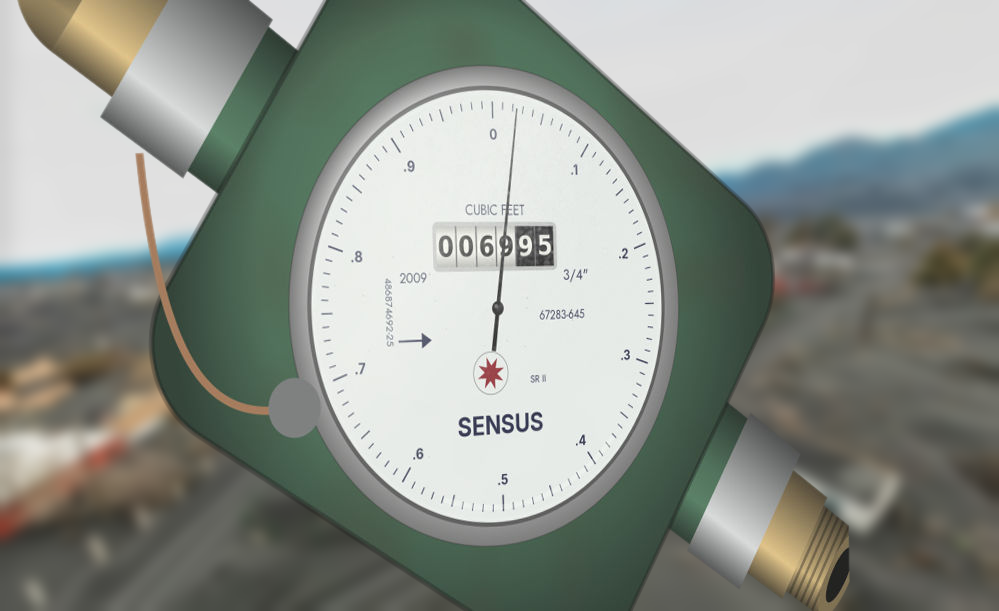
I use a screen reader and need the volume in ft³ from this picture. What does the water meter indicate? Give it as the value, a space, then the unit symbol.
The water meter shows 6995.02 ft³
